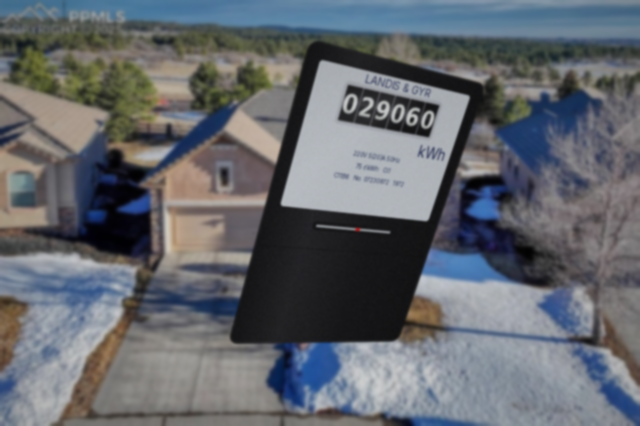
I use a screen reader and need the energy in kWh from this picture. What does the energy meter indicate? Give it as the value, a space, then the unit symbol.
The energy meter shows 29060 kWh
